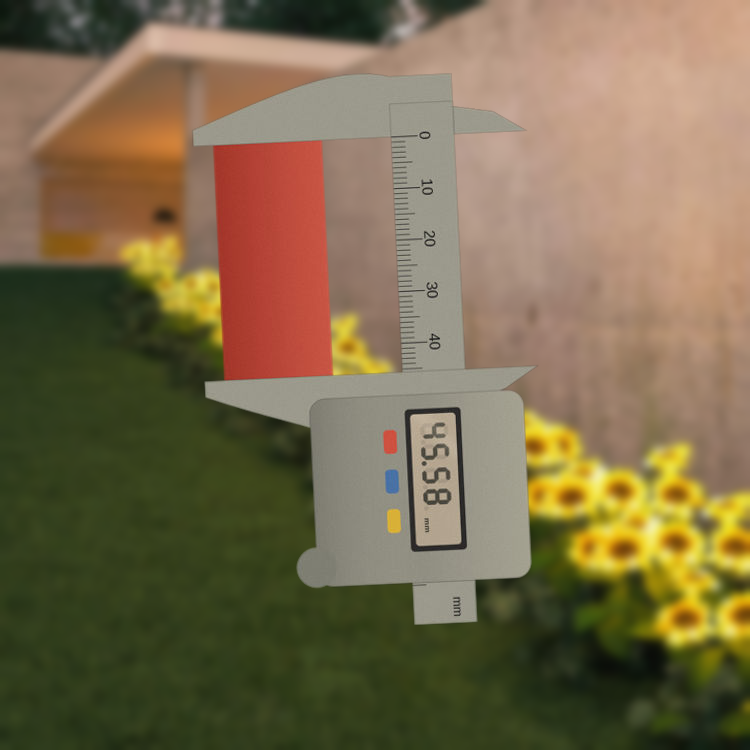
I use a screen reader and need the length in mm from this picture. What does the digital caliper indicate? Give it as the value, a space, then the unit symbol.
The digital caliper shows 45.58 mm
